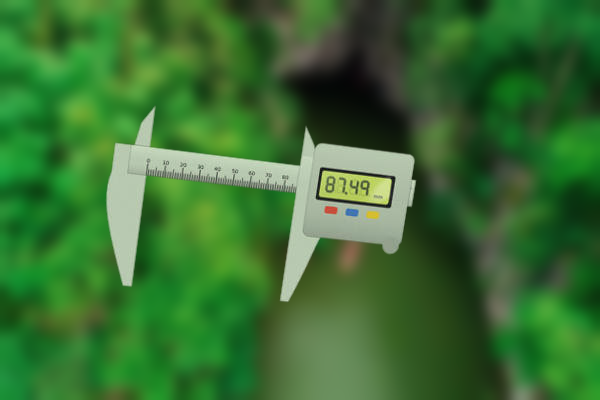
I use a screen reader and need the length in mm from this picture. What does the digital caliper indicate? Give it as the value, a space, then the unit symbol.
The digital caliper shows 87.49 mm
